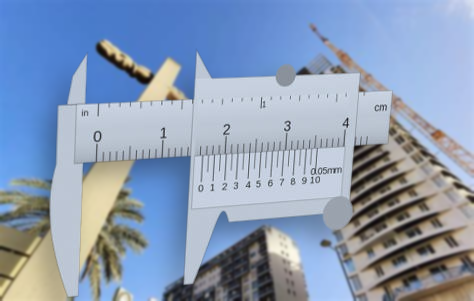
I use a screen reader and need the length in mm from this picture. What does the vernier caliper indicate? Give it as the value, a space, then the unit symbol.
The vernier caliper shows 16.4 mm
